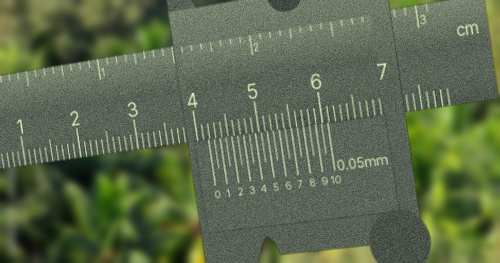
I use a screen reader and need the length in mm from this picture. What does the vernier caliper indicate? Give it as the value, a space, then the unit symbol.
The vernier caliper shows 41.8 mm
